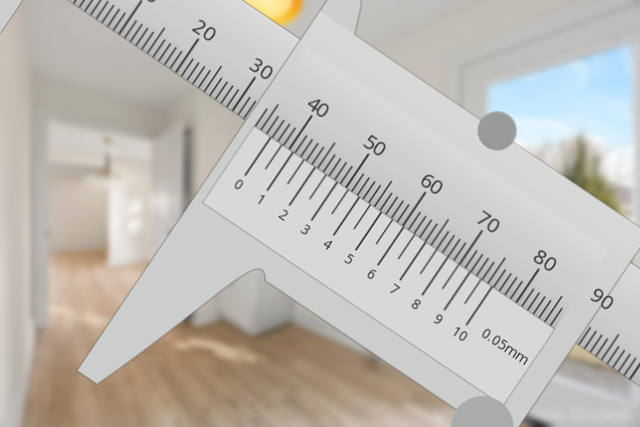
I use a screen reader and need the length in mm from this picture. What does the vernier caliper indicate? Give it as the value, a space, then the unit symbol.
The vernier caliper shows 36.8 mm
